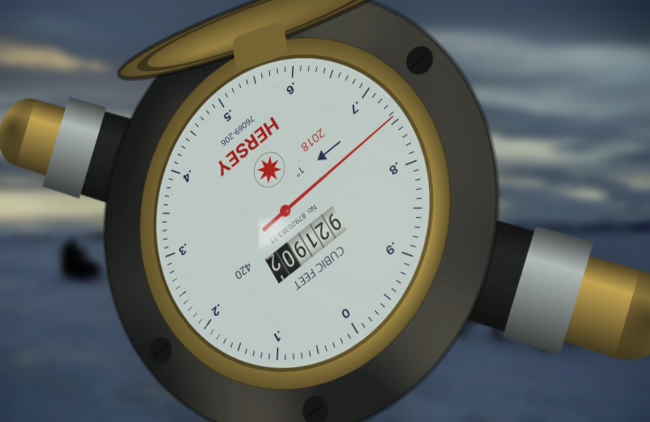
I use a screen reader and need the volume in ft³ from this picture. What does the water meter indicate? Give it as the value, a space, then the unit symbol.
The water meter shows 921901.74 ft³
